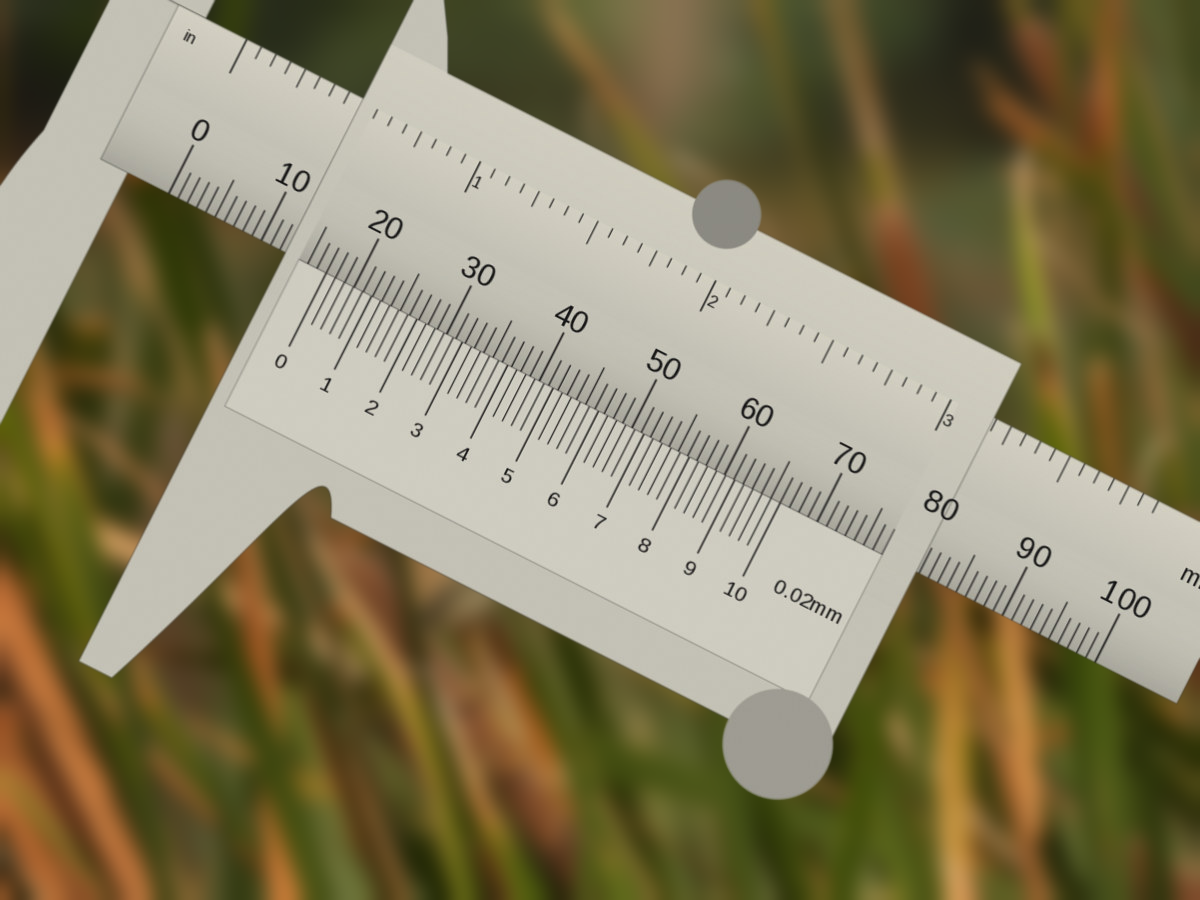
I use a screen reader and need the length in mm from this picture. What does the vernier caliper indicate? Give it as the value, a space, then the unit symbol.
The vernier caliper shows 17.0 mm
